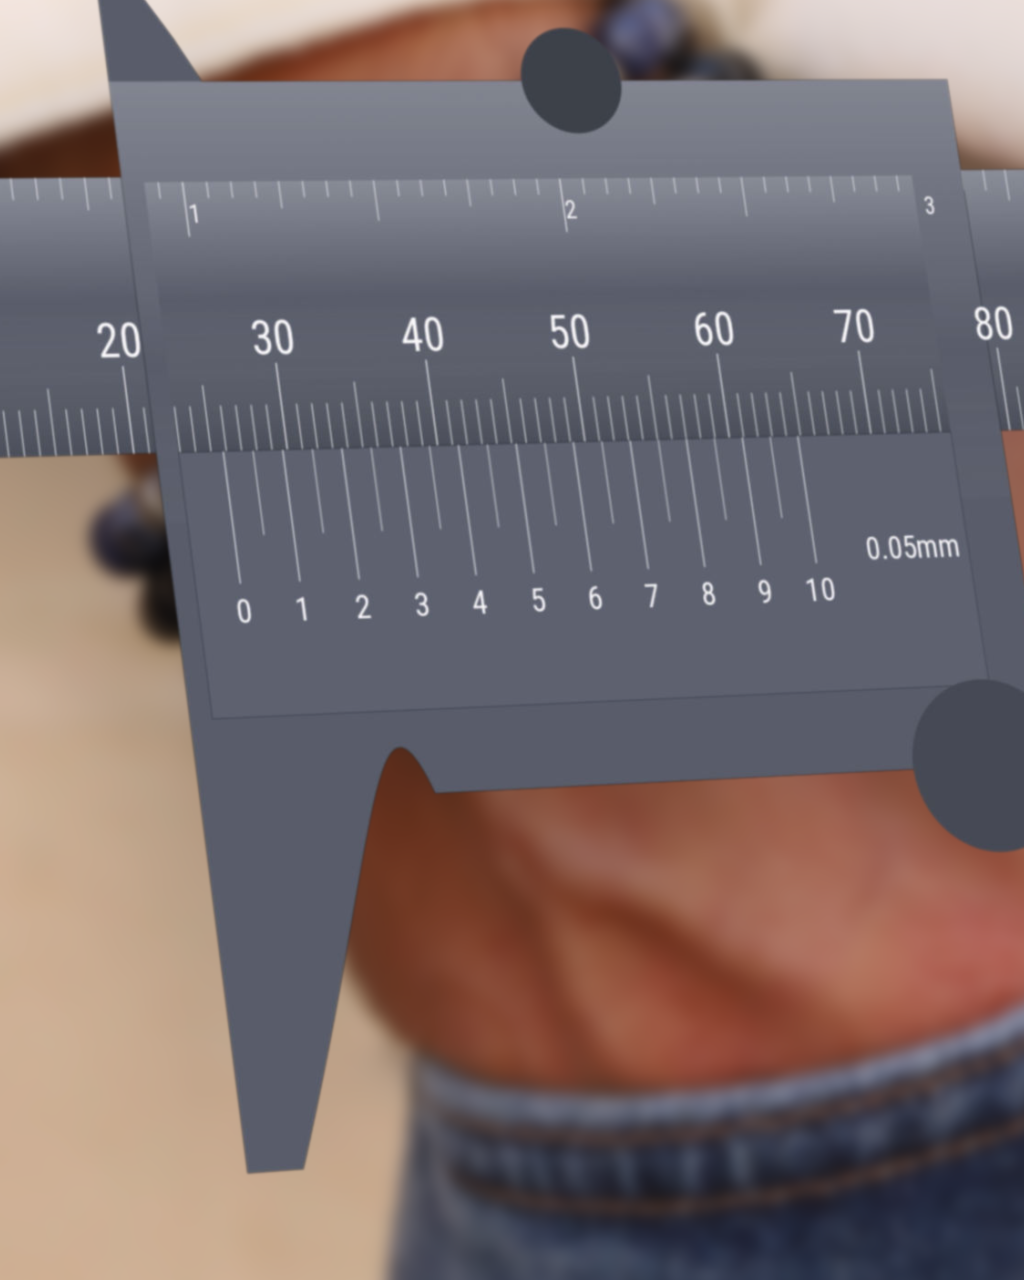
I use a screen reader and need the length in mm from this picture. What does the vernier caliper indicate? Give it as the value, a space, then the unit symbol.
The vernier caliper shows 25.8 mm
